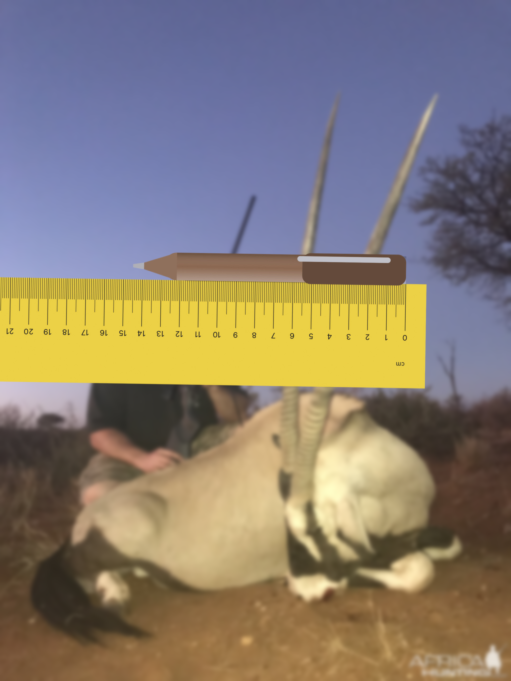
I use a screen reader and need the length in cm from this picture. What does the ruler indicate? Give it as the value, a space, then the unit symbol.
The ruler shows 14.5 cm
